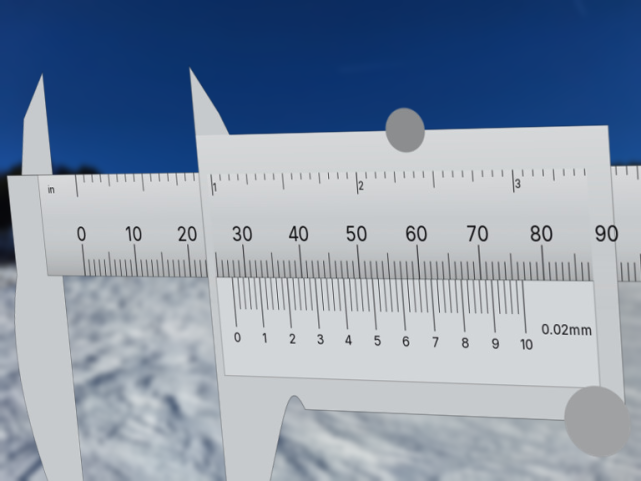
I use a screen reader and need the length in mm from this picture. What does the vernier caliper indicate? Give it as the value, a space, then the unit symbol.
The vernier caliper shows 27.6 mm
